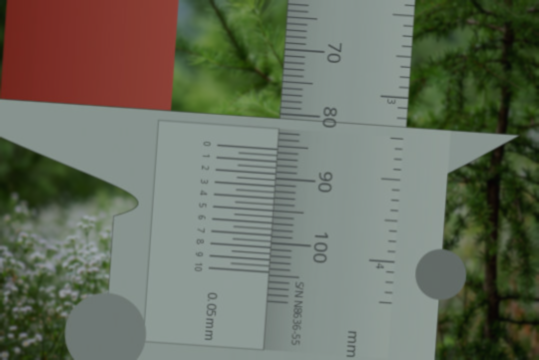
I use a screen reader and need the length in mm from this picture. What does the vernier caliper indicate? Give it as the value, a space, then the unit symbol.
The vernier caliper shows 85.5 mm
